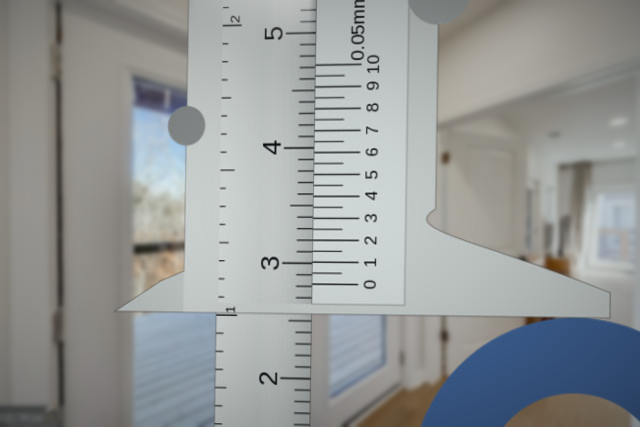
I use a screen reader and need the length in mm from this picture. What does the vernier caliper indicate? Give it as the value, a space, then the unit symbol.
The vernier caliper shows 28.2 mm
